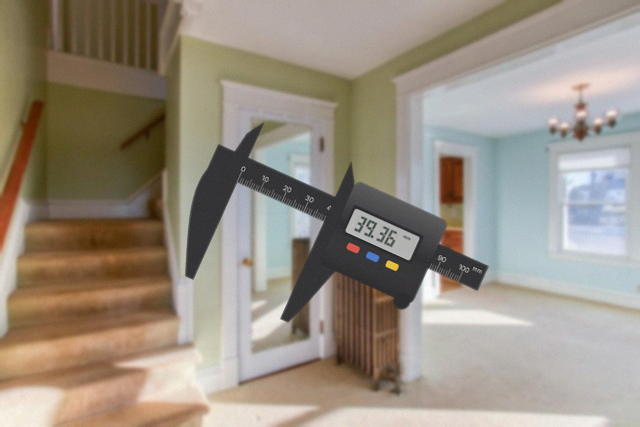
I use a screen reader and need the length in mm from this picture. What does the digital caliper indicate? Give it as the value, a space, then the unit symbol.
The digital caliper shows 39.36 mm
